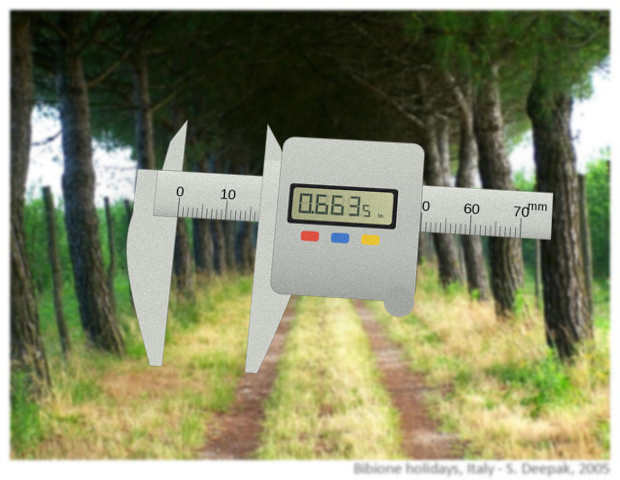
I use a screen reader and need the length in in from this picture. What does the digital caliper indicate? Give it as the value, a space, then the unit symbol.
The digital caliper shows 0.6635 in
